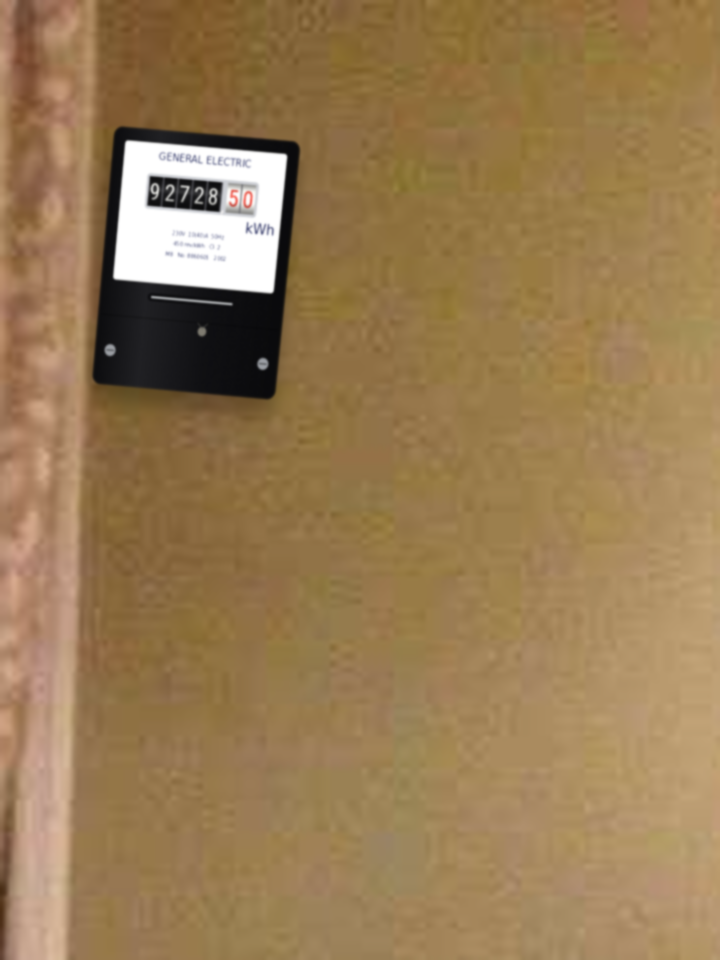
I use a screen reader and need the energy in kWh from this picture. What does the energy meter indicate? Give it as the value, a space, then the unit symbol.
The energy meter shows 92728.50 kWh
